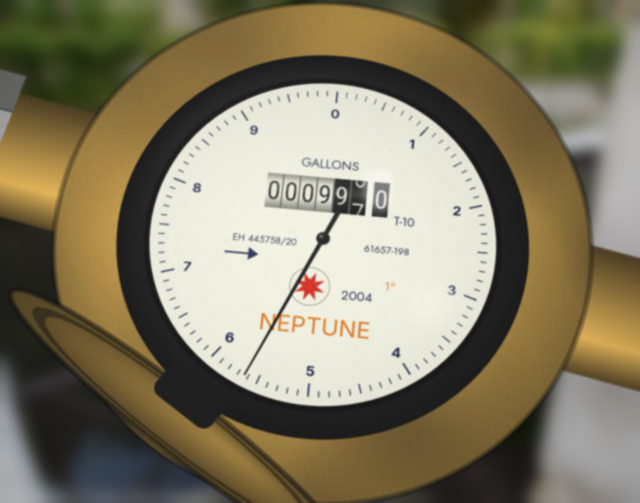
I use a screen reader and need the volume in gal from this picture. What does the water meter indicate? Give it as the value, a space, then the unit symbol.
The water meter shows 9965.6 gal
